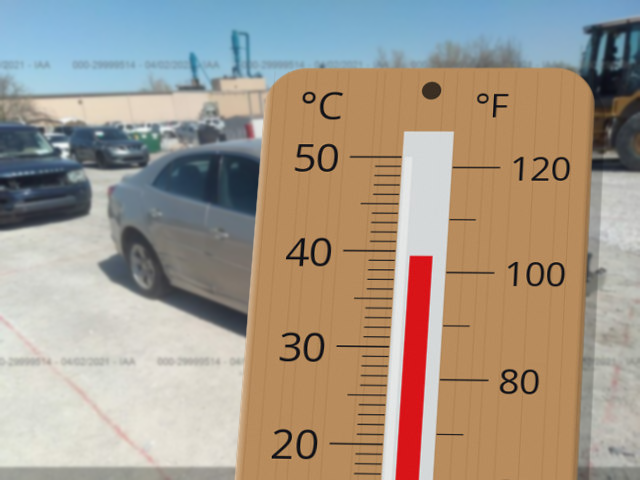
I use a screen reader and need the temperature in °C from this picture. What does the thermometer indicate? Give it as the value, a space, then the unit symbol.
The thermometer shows 39.5 °C
